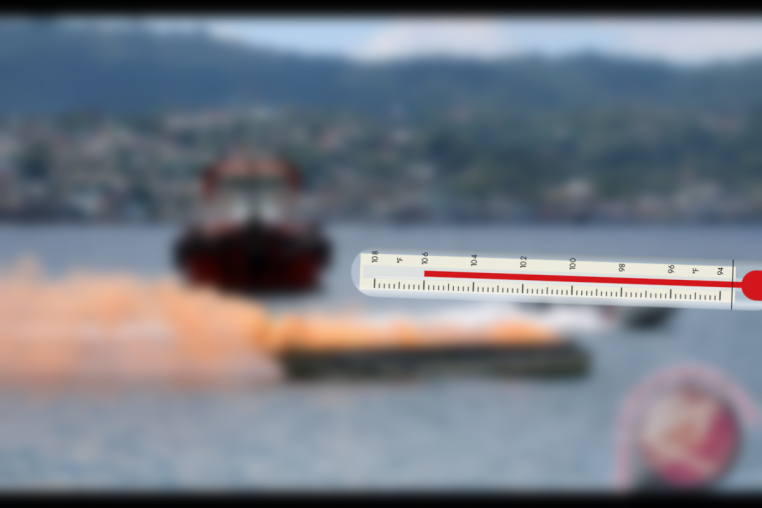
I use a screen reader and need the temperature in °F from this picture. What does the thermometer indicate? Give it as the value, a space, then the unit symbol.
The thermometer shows 106 °F
